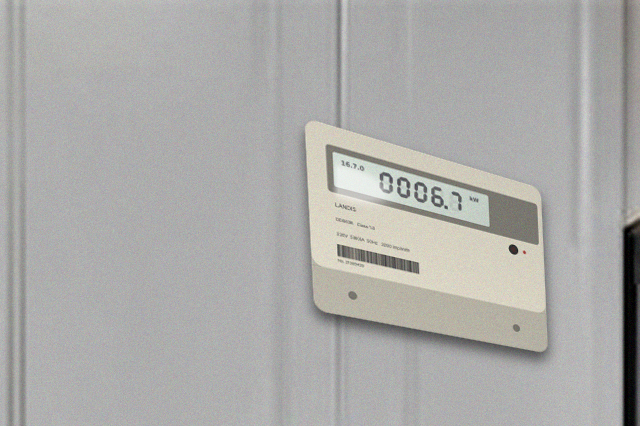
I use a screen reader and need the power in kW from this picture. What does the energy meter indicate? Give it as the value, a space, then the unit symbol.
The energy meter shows 6.7 kW
